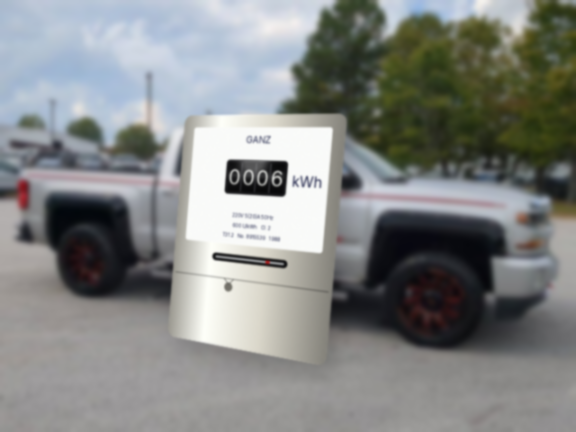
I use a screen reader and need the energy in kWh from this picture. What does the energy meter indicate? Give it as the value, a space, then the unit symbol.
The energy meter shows 6 kWh
